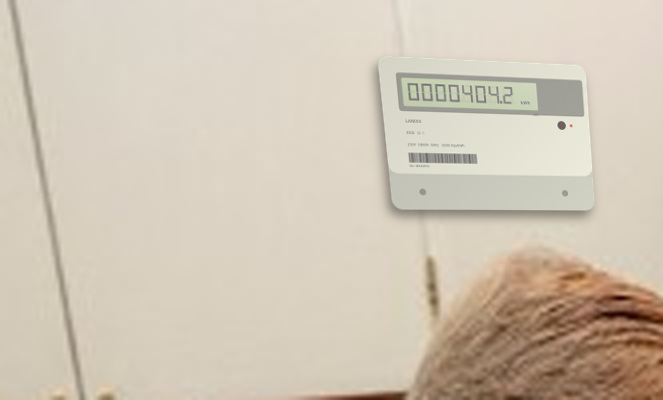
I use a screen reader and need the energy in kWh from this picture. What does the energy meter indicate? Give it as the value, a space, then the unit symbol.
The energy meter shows 404.2 kWh
